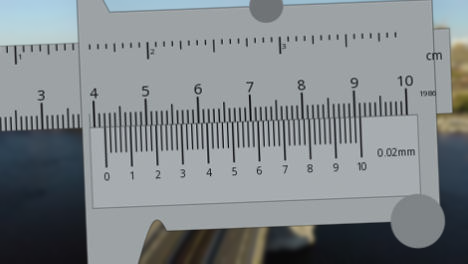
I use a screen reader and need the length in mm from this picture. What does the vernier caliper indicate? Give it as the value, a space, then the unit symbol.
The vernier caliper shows 42.0 mm
